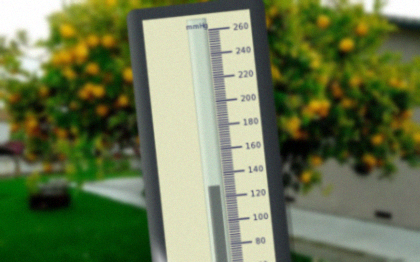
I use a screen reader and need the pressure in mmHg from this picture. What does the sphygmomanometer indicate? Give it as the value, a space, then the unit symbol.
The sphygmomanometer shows 130 mmHg
